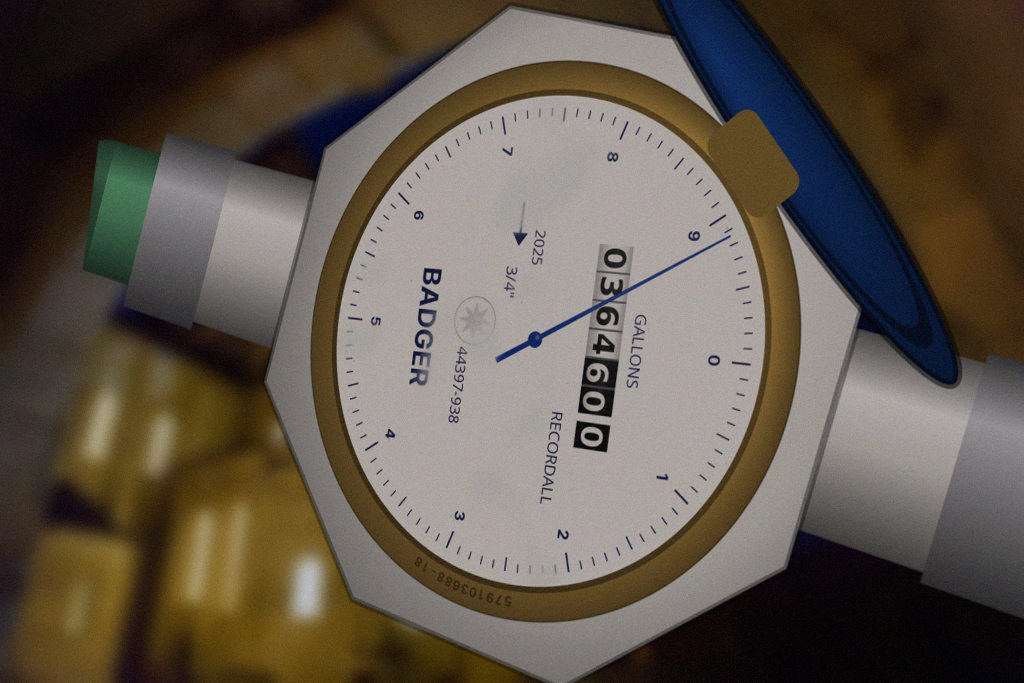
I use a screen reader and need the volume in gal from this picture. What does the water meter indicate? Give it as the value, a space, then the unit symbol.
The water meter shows 364599.1 gal
